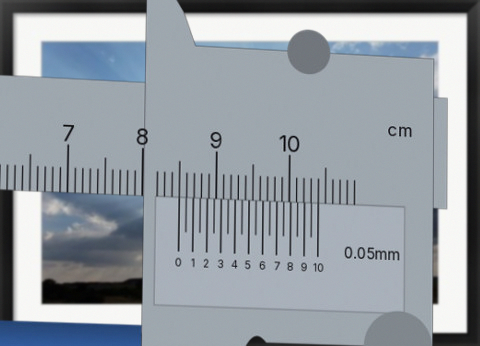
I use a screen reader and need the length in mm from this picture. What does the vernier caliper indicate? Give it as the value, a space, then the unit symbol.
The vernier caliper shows 85.0 mm
